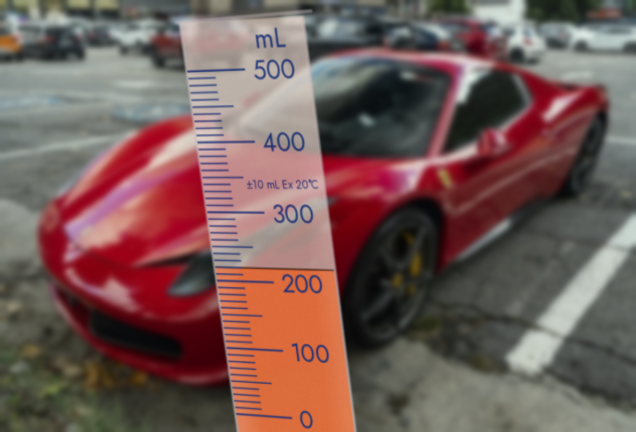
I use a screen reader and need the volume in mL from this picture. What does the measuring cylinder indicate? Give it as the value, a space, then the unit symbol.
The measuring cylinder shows 220 mL
